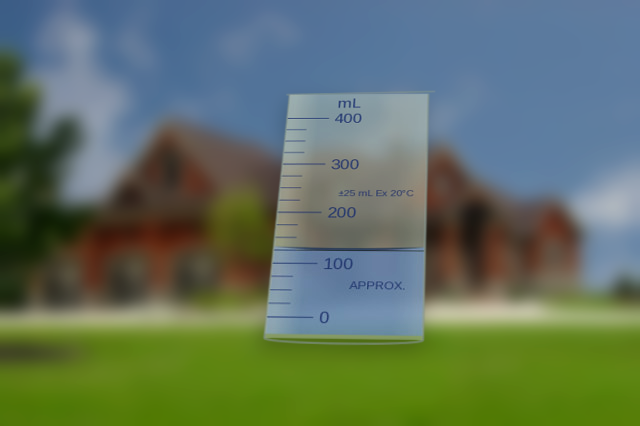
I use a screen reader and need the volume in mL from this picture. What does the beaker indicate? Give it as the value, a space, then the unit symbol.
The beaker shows 125 mL
